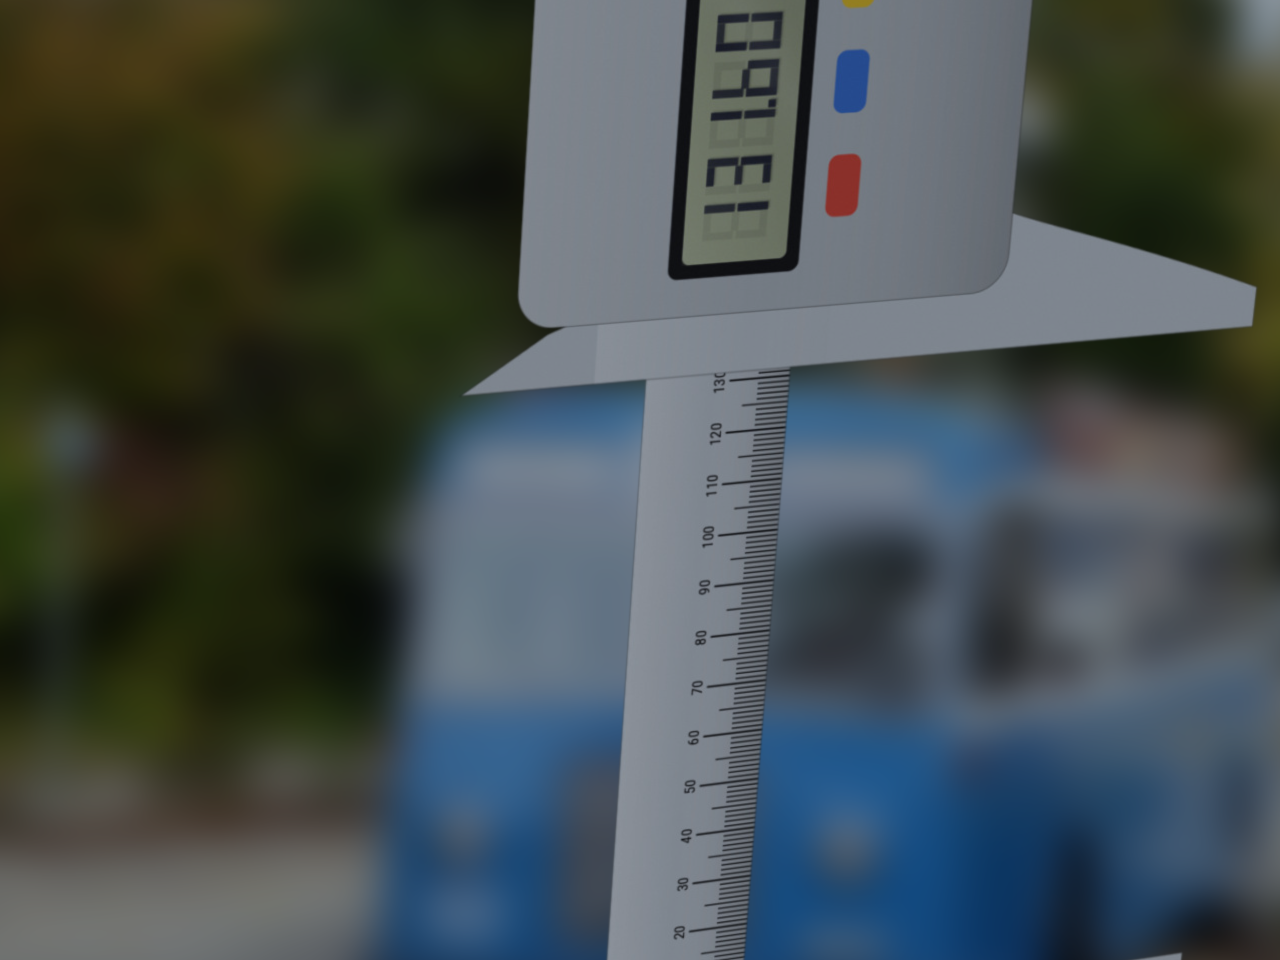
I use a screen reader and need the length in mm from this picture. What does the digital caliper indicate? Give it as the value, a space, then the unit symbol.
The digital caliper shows 131.60 mm
